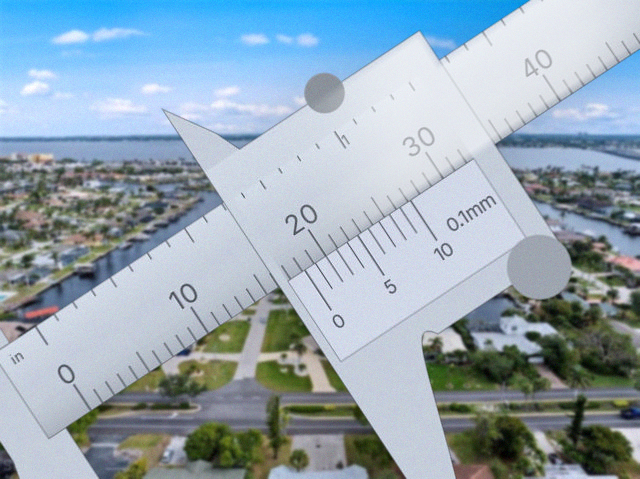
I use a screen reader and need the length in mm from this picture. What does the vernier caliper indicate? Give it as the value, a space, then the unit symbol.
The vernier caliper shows 18.2 mm
